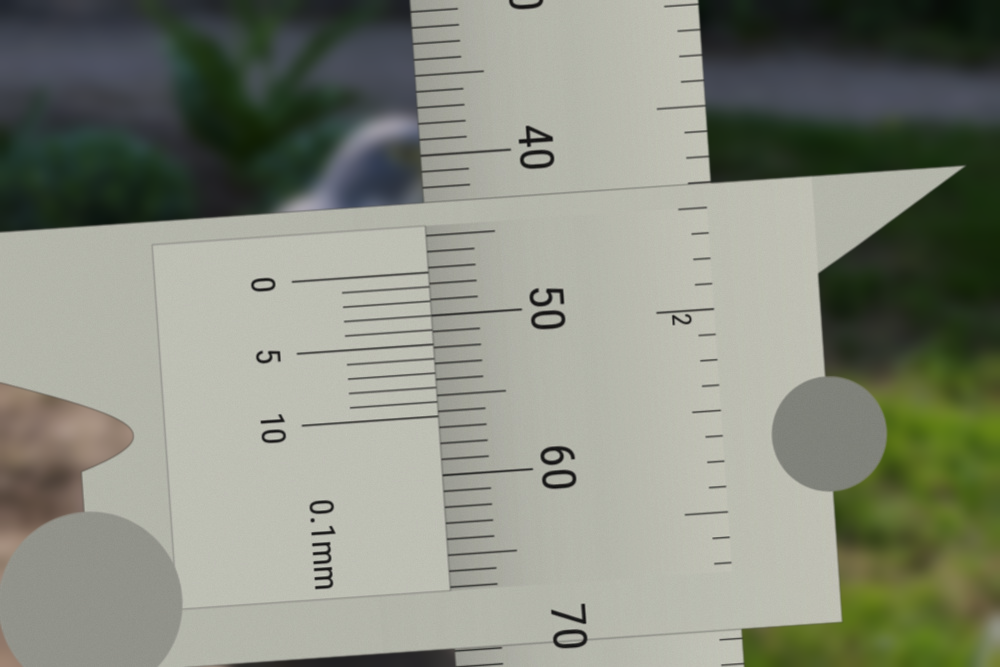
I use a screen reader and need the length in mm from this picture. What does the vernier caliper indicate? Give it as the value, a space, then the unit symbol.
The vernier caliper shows 47.3 mm
